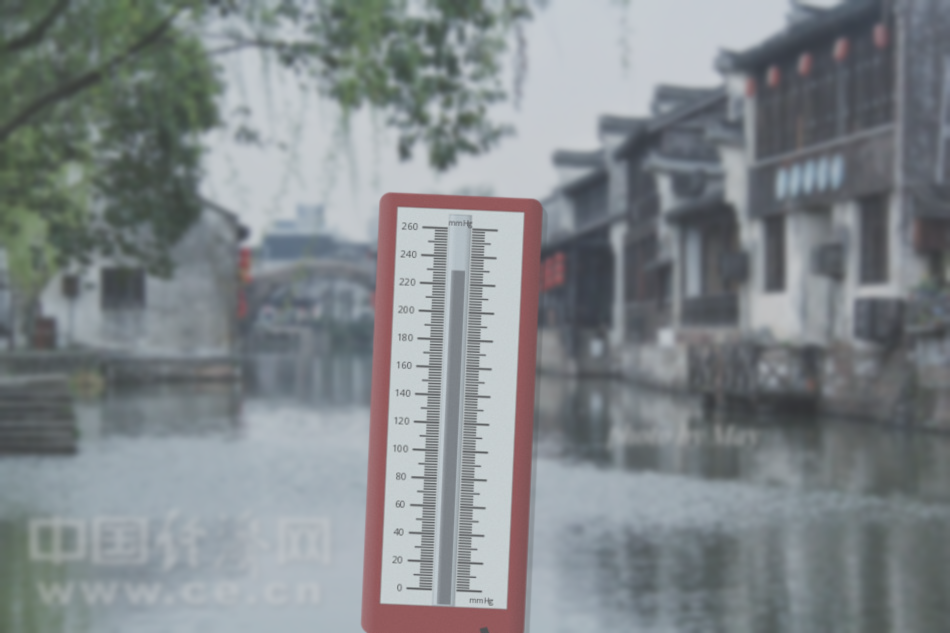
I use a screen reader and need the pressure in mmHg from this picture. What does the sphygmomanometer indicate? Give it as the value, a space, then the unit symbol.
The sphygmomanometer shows 230 mmHg
